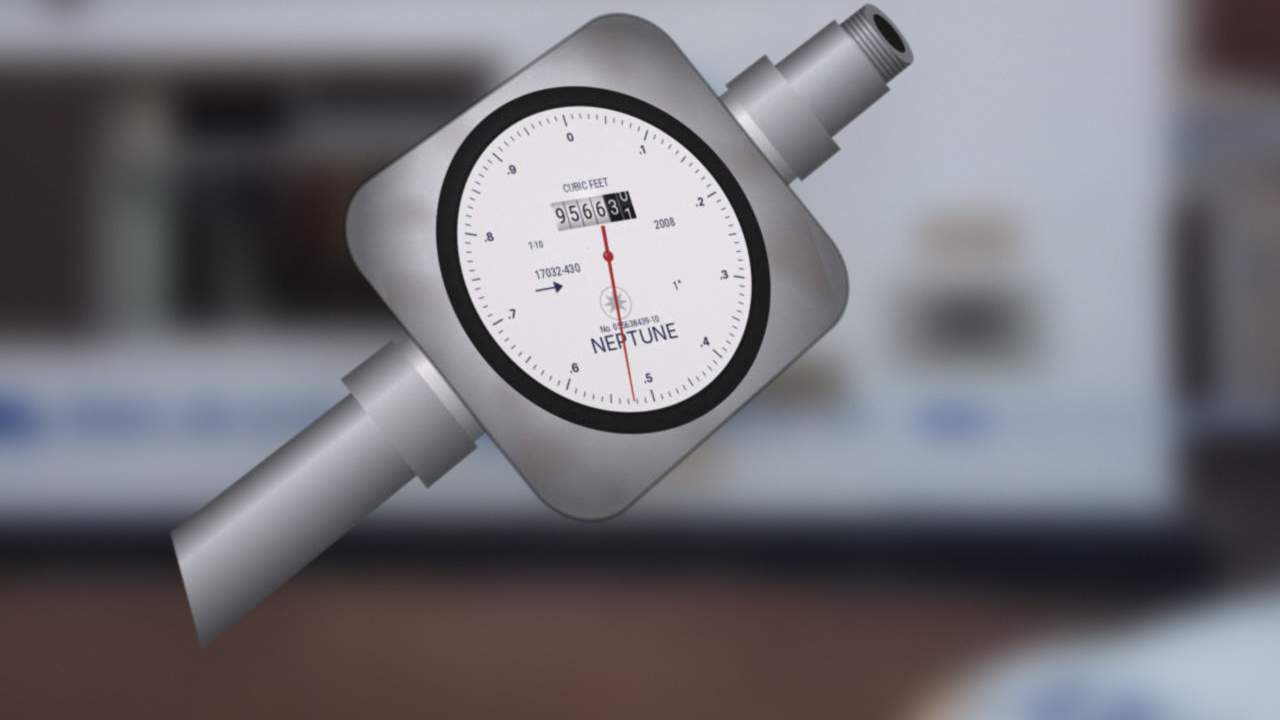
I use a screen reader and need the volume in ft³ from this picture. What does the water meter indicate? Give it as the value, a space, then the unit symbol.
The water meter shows 956630.52 ft³
